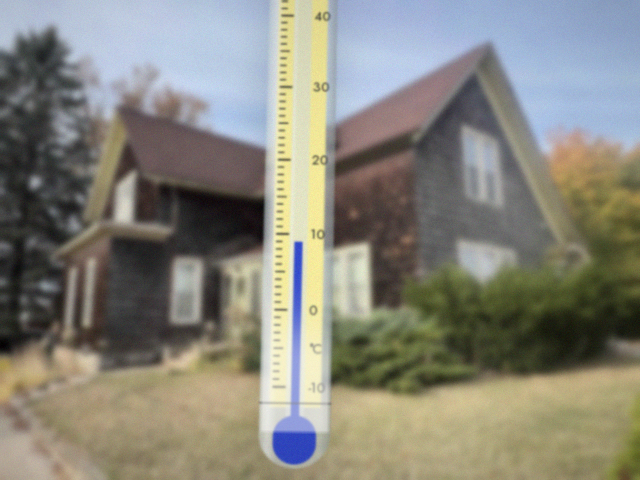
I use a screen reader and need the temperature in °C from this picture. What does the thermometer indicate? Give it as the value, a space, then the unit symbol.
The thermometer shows 9 °C
